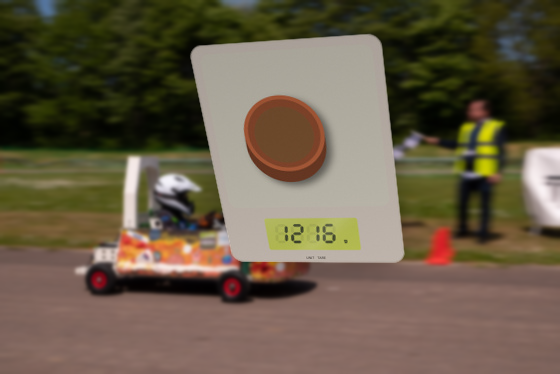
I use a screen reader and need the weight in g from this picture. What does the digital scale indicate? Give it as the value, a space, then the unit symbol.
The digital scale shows 1216 g
